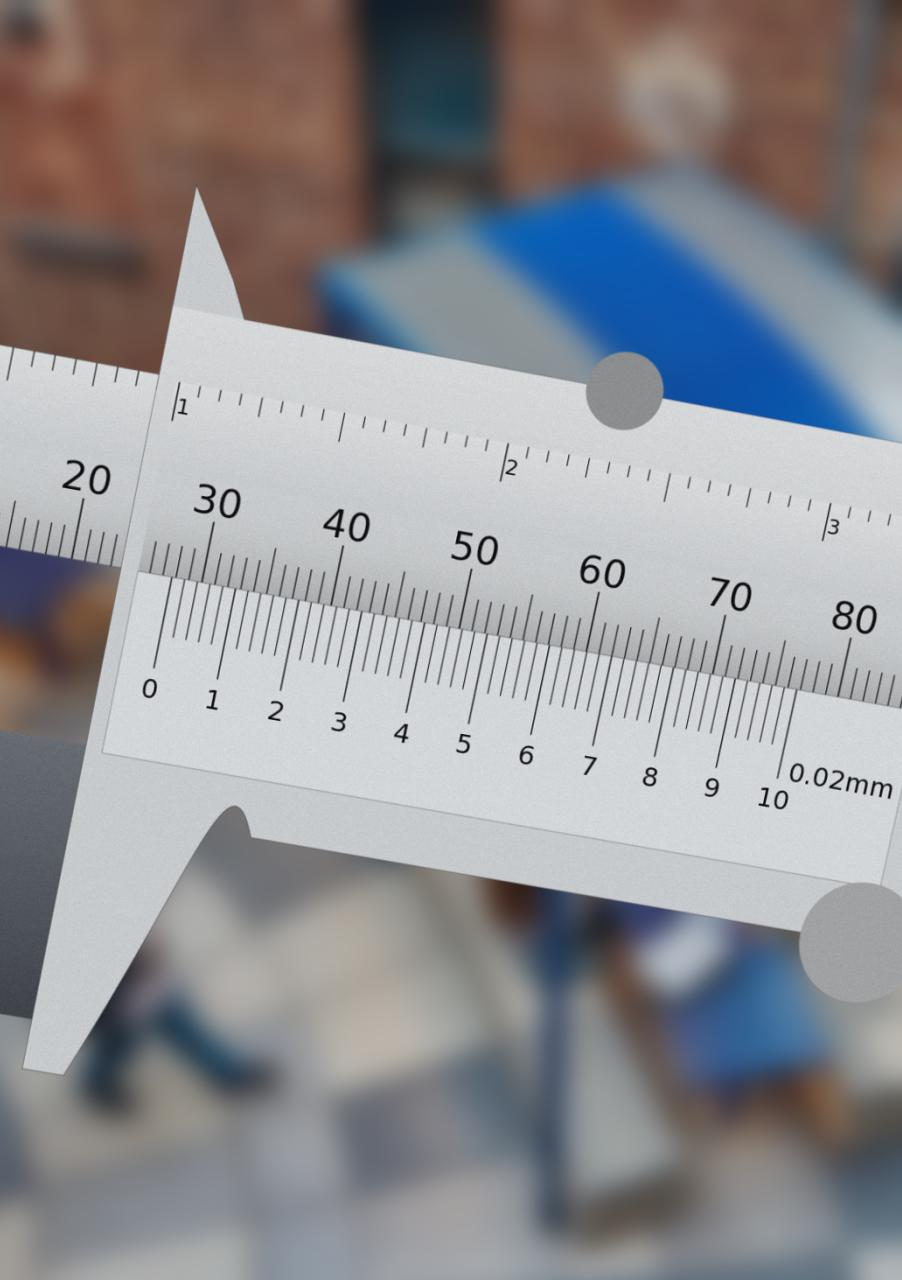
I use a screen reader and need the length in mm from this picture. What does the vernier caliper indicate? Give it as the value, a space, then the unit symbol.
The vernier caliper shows 27.7 mm
